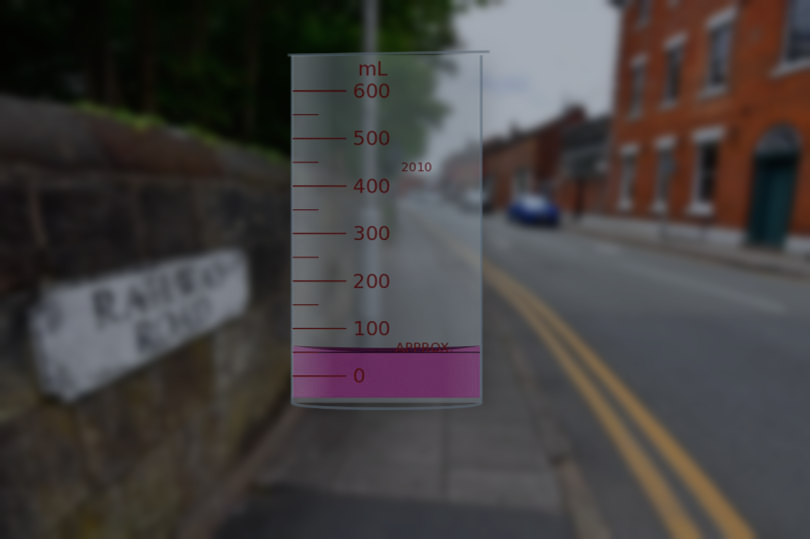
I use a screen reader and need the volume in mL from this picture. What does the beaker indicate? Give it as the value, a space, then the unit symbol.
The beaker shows 50 mL
